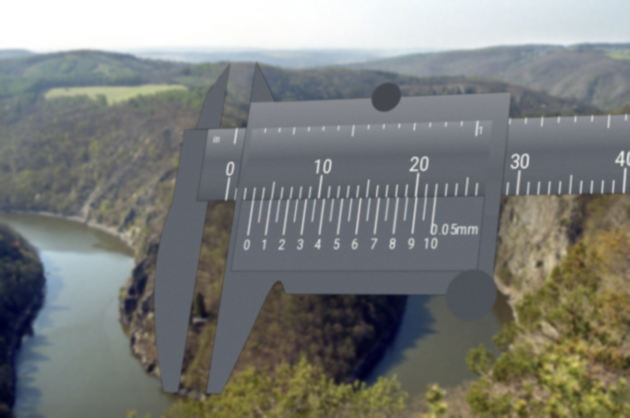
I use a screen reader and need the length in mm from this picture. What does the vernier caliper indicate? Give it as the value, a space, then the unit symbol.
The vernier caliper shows 3.0 mm
